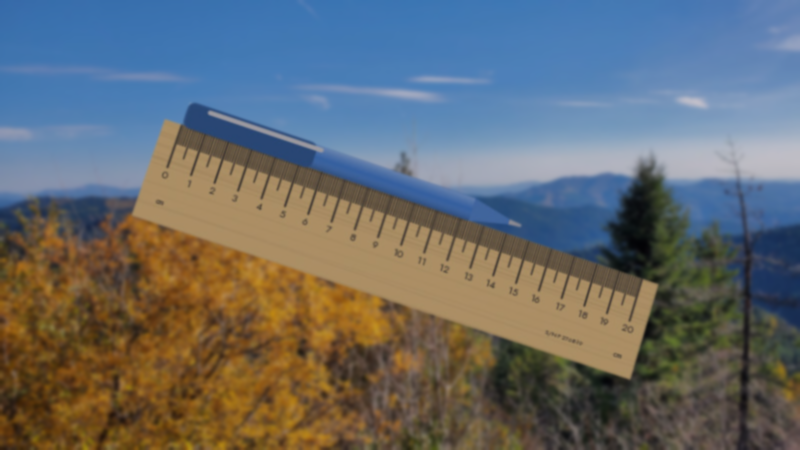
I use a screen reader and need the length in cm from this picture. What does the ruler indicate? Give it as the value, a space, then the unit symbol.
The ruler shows 14.5 cm
